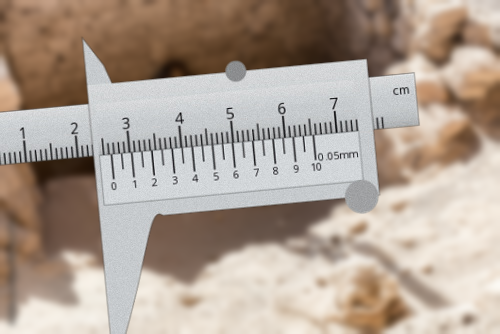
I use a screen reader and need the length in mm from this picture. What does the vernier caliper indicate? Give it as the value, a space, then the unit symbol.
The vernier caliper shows 26.5 mm
